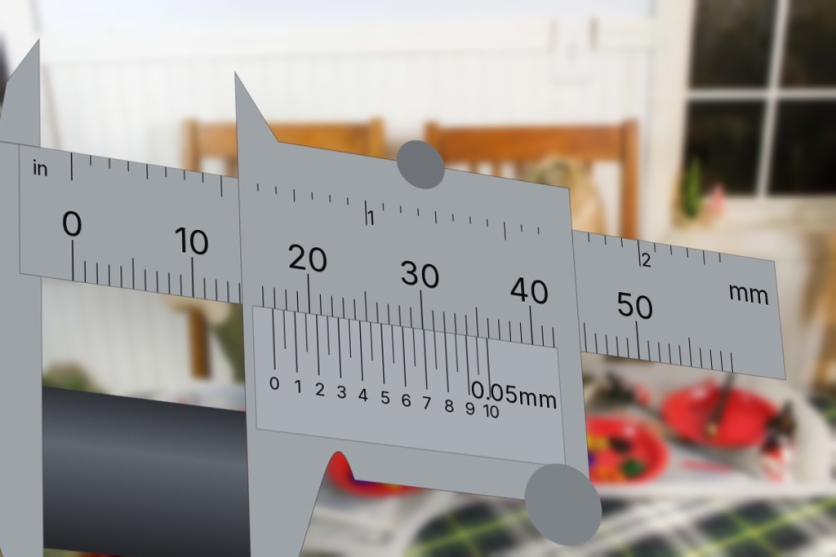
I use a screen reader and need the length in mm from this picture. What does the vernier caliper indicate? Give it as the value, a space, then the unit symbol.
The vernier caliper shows 16.8 mm
